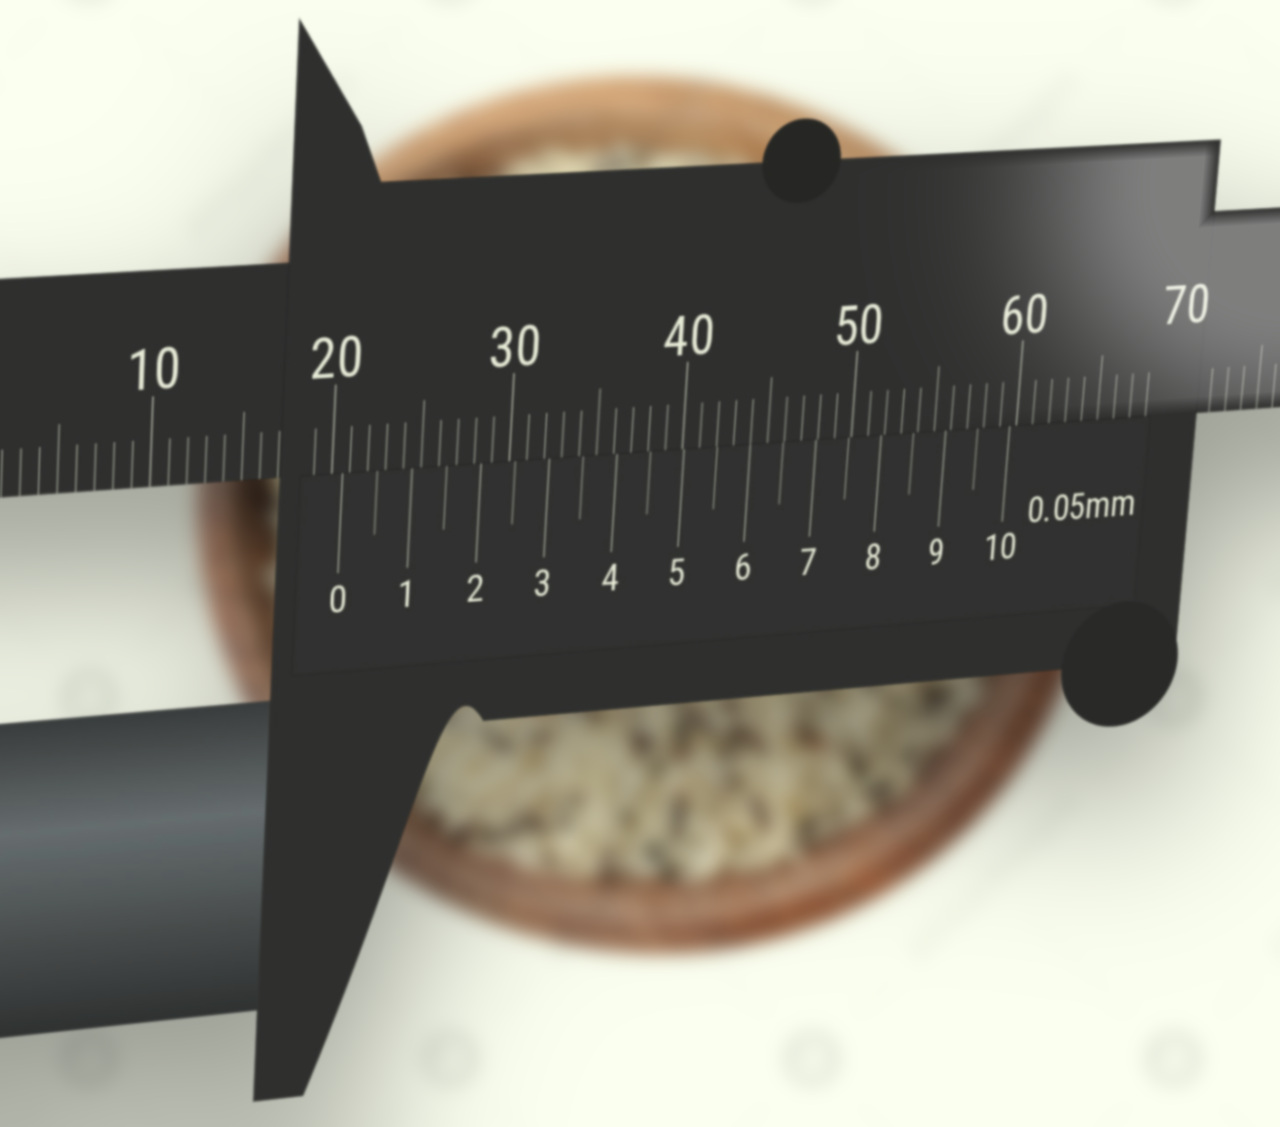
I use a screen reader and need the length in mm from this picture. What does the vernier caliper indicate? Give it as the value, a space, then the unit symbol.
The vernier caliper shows 20.6 mm
